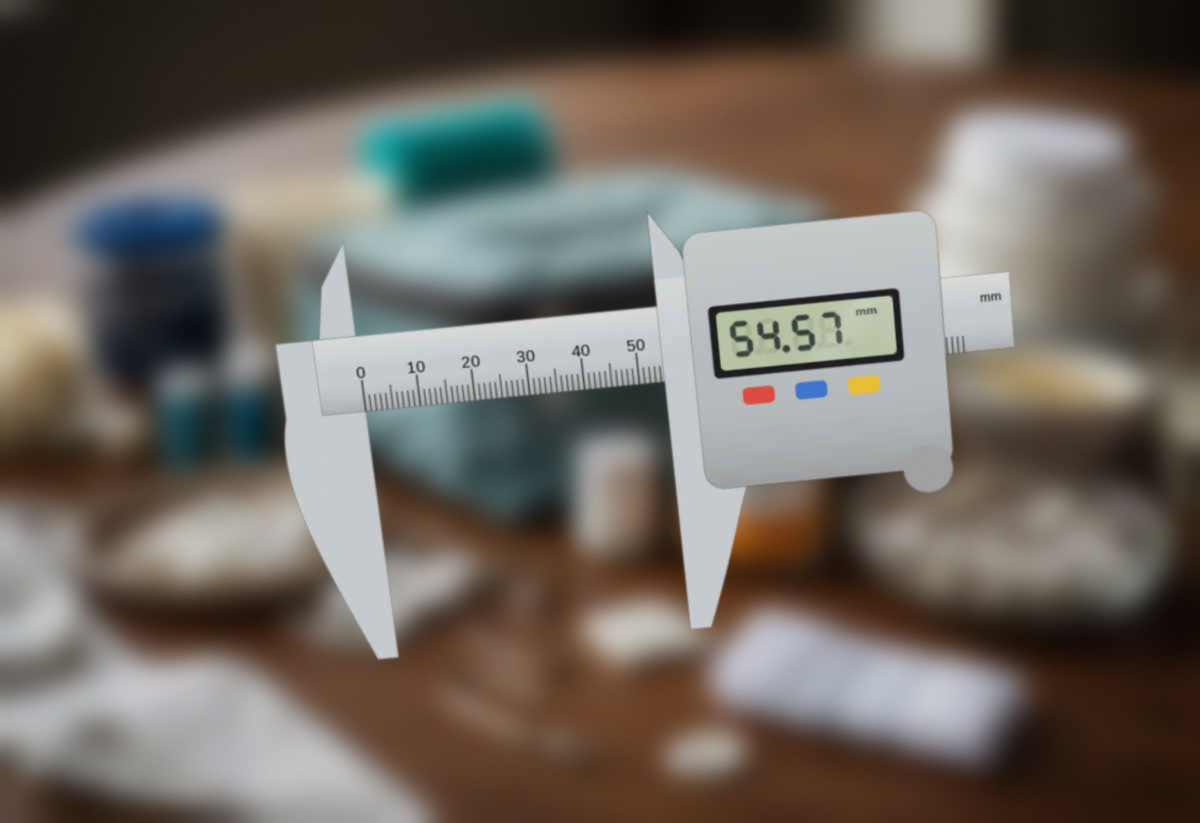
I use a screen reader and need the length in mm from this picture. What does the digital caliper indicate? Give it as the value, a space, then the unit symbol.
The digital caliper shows 54.57 mm
